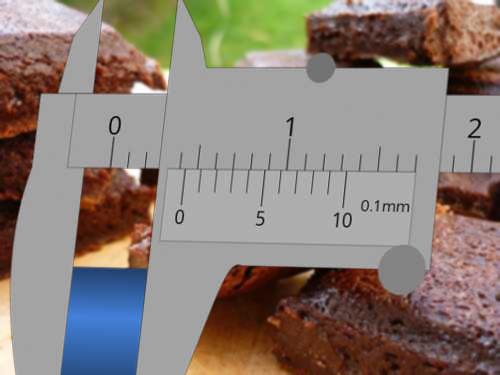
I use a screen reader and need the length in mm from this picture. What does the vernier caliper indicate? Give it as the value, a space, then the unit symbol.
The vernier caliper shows 4.3 mm
